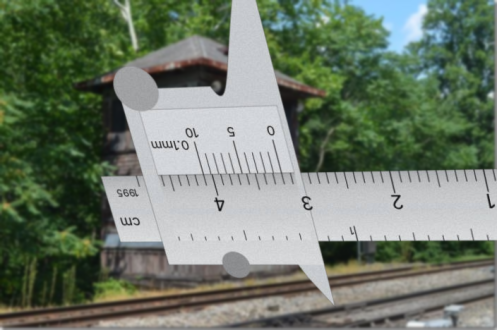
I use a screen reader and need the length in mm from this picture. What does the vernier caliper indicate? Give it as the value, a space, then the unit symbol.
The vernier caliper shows 32.0 mm
